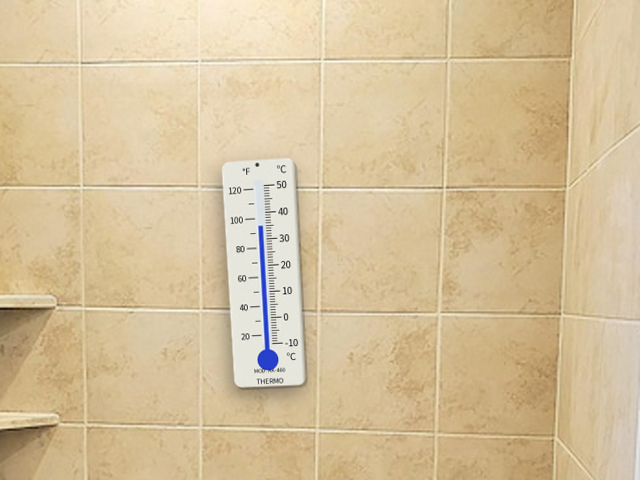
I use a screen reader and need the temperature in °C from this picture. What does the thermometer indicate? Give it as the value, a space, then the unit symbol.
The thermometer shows 35 °C
